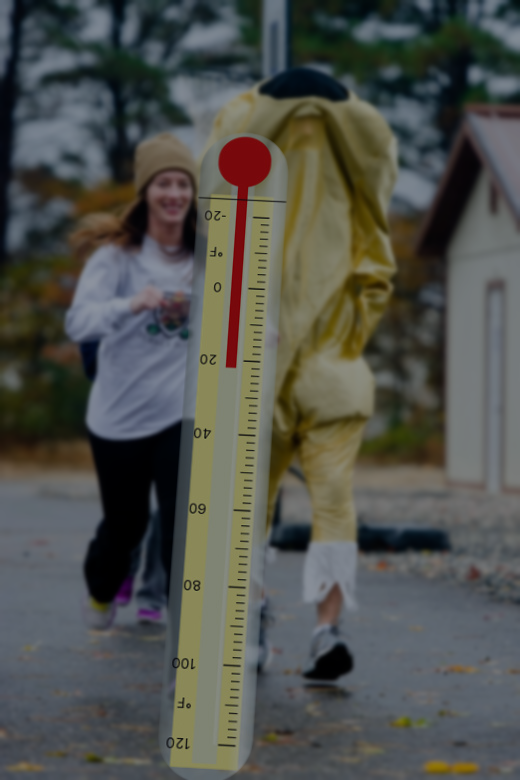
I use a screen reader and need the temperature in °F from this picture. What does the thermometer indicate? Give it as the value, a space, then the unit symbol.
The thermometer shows 22 °F
